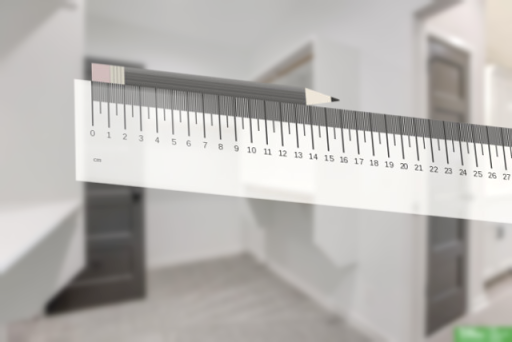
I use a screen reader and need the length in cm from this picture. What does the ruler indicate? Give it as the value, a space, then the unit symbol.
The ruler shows 16 cm
